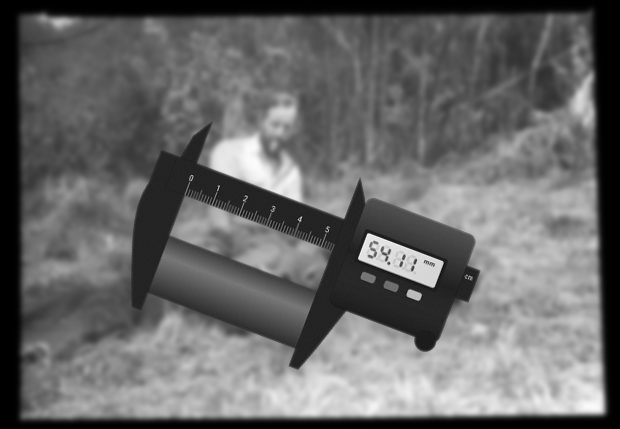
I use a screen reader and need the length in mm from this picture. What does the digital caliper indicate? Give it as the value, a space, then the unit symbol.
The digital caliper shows 54.11 mm
